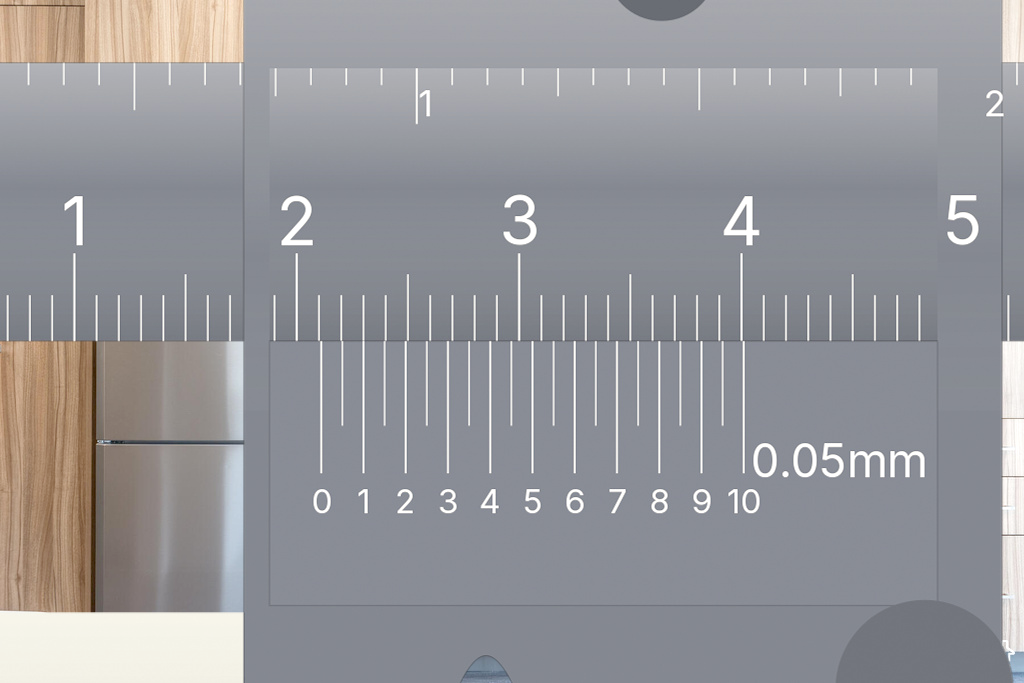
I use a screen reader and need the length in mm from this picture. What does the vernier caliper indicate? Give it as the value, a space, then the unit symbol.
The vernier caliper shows 21.1 mm
